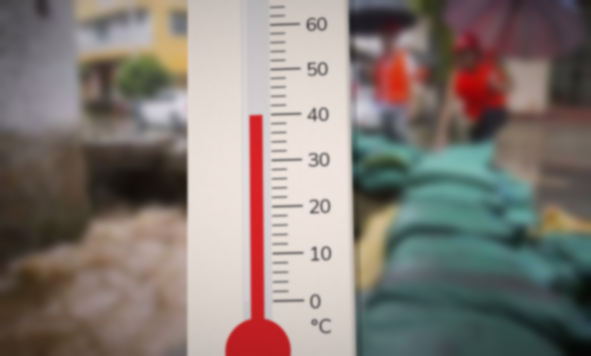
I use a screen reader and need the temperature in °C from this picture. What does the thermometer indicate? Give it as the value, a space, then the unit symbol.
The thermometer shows 40 °C
